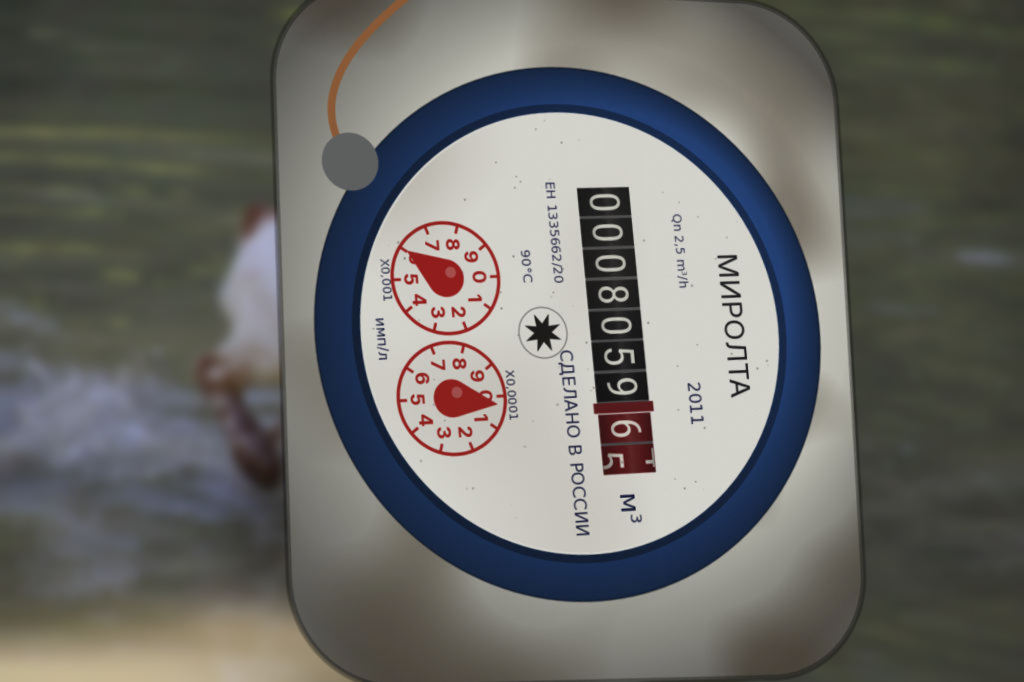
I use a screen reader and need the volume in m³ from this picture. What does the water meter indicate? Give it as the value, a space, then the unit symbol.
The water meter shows 8059.6460 m³
